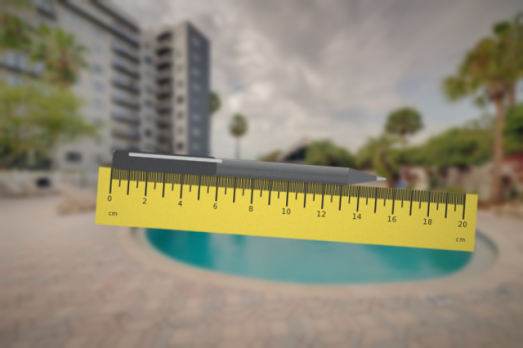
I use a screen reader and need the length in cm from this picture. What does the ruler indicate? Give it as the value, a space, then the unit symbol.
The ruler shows 15.5 cm
